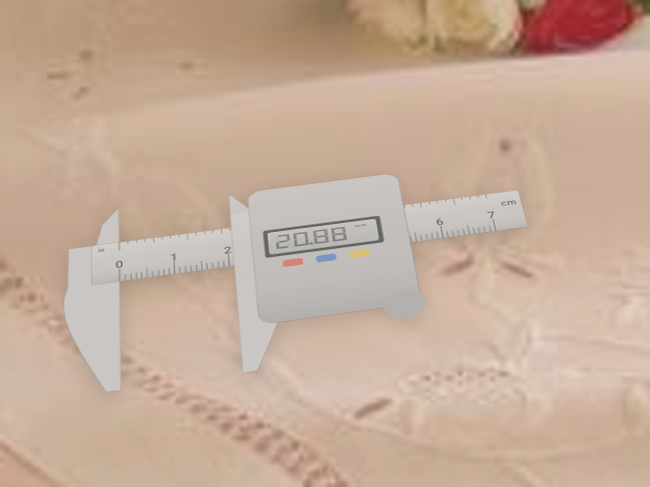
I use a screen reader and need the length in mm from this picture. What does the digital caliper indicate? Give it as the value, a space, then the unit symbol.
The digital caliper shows 20.88 mm
